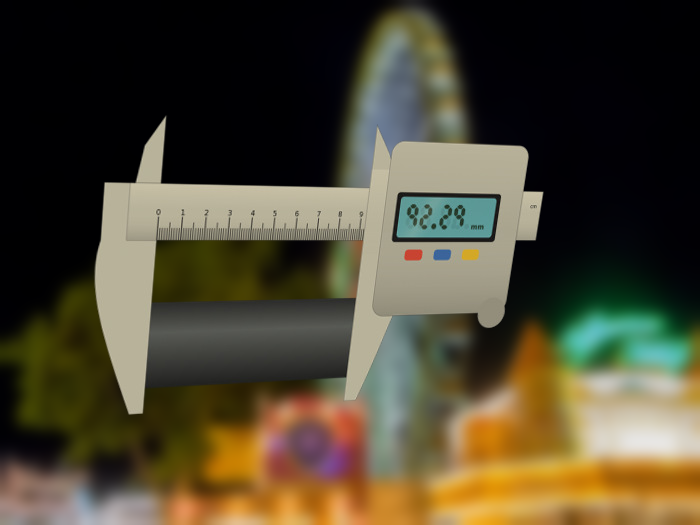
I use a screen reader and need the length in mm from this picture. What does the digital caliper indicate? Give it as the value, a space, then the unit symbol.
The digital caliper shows 92.29 mm
